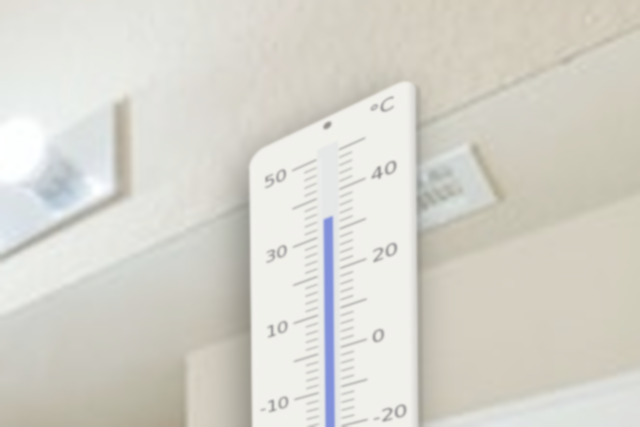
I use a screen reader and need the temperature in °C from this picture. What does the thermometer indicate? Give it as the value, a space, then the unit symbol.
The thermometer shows 34 °C
